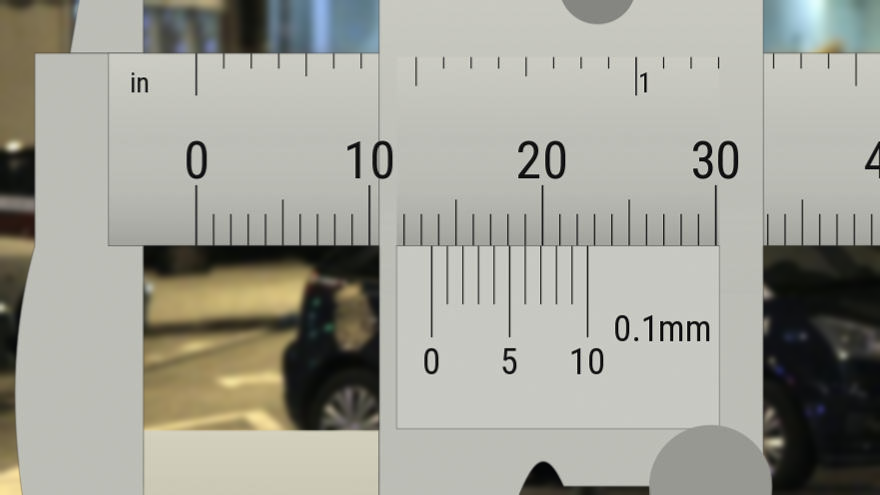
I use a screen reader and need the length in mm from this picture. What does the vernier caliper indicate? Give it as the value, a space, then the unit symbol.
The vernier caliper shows 13.6 mm
